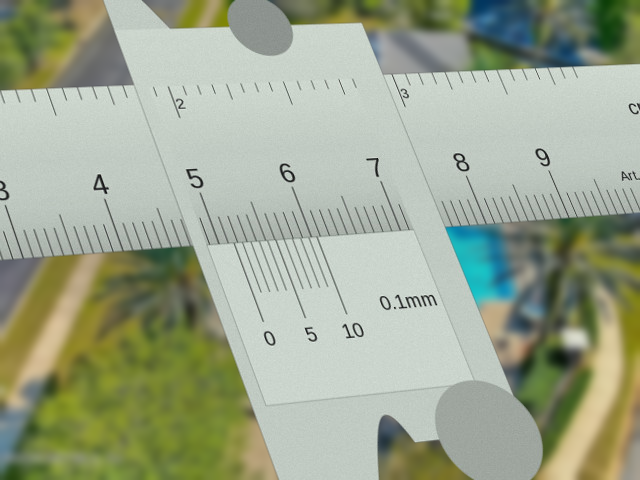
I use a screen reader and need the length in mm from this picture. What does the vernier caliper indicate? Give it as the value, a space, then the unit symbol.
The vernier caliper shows 51.6 mm
